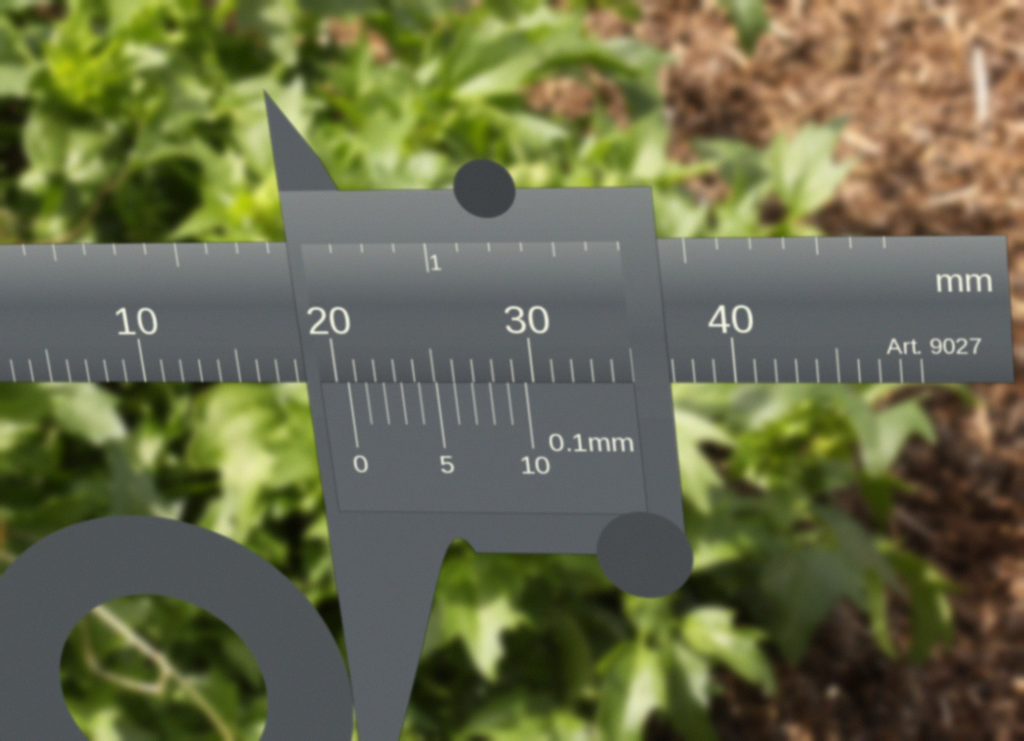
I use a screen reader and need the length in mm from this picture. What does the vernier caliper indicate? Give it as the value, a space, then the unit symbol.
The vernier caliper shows 20.6 mm
